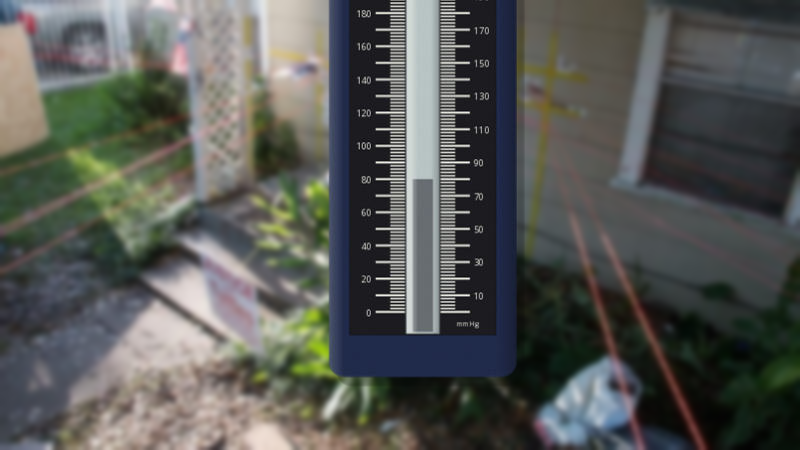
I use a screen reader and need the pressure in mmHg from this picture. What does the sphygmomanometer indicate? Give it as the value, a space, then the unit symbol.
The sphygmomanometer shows 80 mmHg
